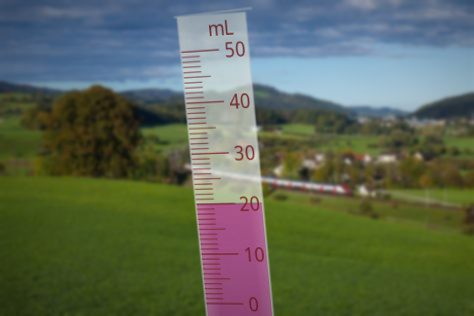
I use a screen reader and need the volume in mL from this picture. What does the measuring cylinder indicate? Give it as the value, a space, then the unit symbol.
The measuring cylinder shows 20 mL
